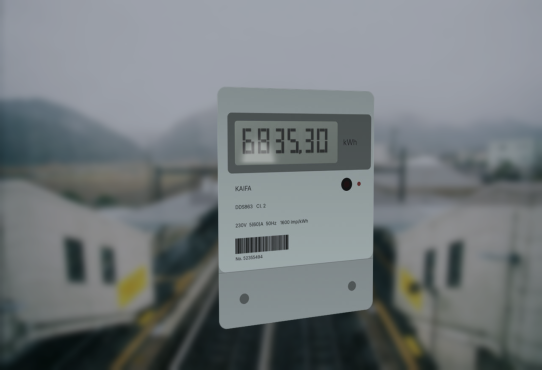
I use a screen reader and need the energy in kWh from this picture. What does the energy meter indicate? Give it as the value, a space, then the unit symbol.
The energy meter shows 6835.30 kWh
